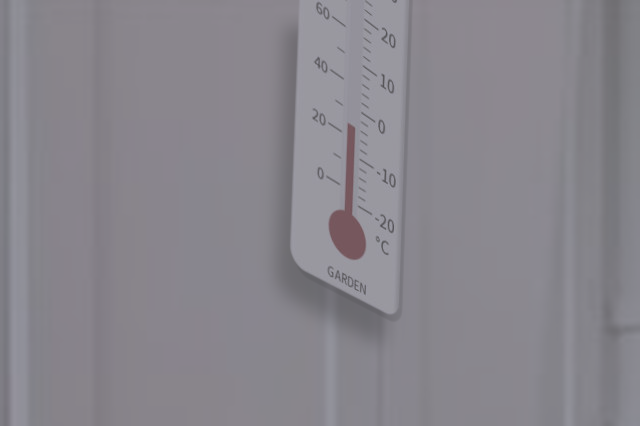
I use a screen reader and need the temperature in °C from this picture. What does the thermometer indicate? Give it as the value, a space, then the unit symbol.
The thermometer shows -4 °C
